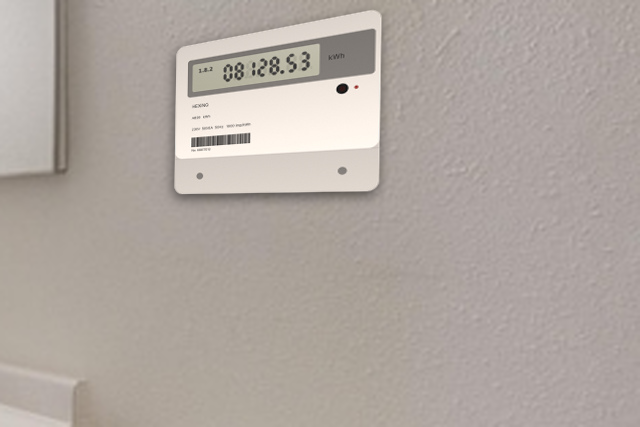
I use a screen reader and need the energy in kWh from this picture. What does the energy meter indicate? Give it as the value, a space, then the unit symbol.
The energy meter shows 8128.53 kWh
